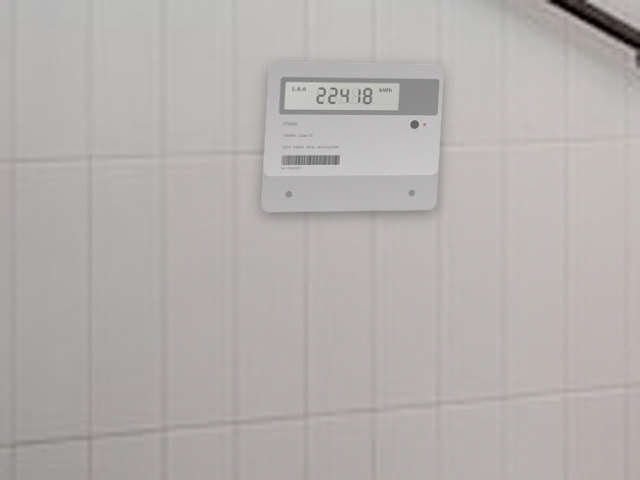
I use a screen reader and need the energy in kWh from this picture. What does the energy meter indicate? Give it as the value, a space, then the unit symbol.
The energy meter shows 22418 kWh
